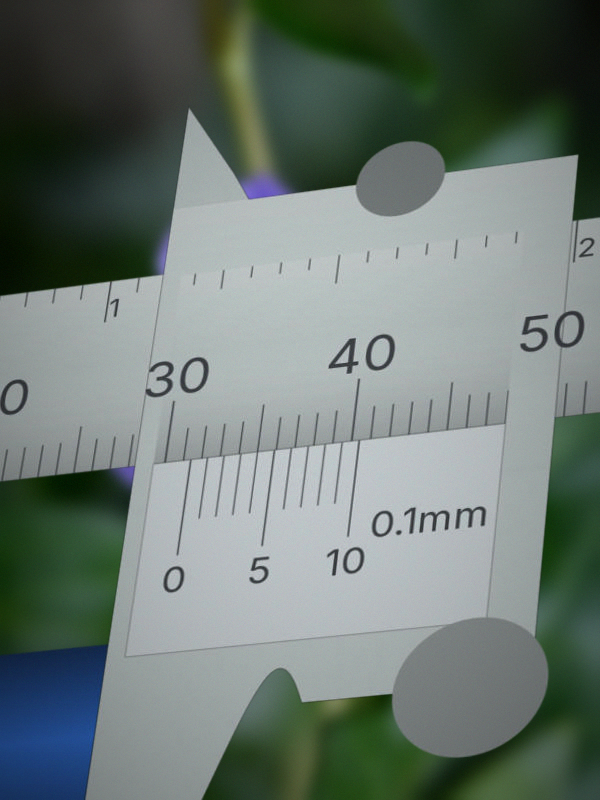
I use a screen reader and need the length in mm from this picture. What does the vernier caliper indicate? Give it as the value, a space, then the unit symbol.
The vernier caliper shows 31.4 mm
